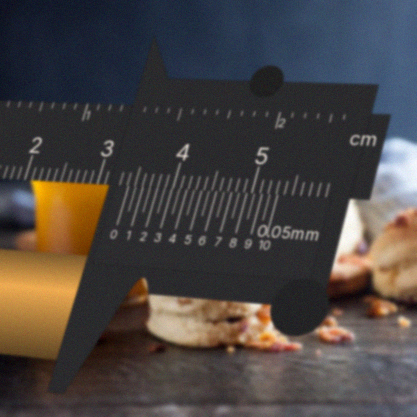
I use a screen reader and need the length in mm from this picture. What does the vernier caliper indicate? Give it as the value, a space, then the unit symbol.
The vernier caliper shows 34.2 mm
